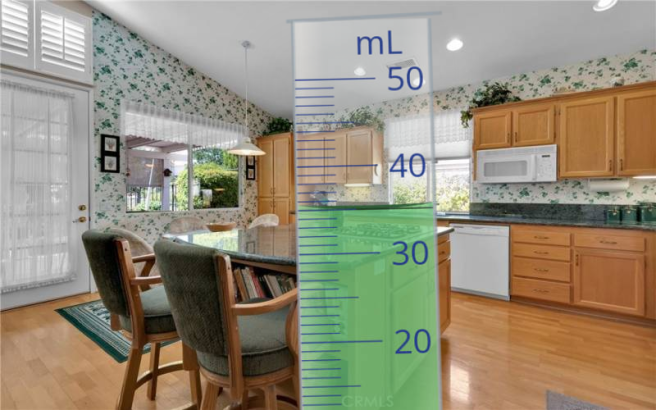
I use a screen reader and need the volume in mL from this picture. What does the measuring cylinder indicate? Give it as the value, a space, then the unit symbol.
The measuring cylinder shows 35 mL
